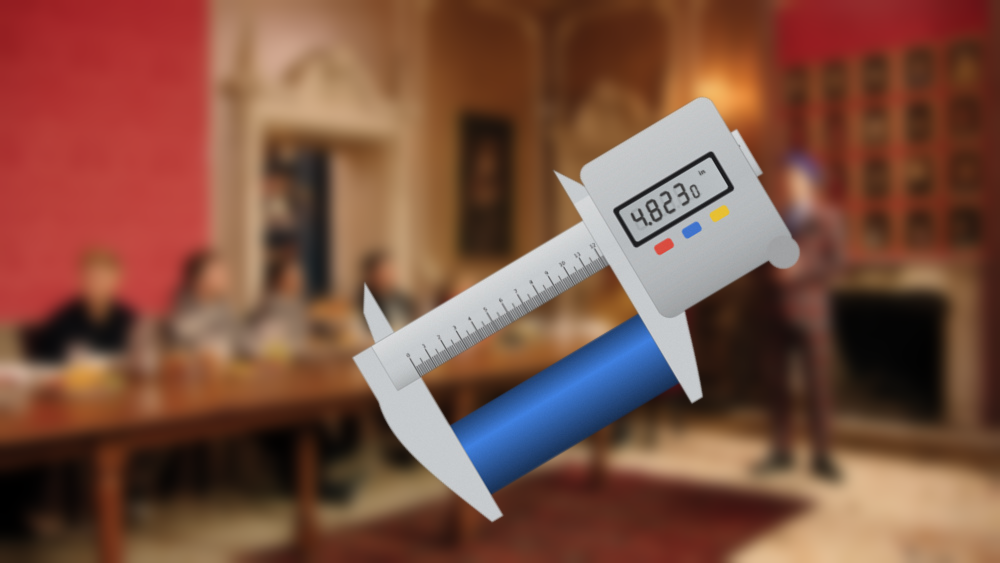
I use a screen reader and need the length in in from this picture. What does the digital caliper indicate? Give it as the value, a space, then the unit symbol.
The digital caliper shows 4.8230 in
